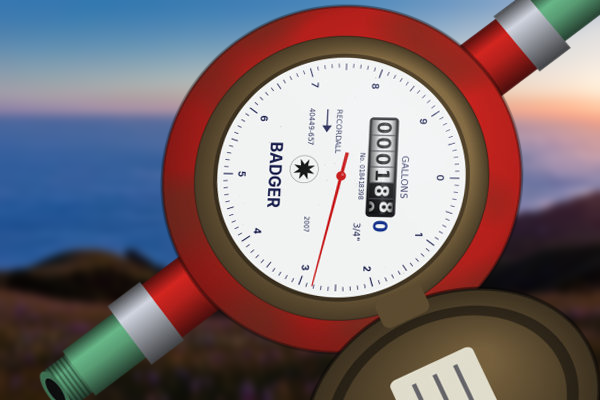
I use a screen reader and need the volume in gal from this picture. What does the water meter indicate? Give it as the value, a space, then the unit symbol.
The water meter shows 1882.8 gal
